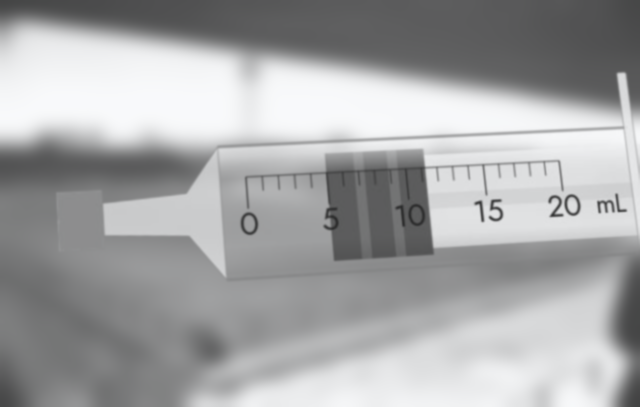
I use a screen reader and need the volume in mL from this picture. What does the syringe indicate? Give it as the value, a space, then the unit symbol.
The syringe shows 5 mL
